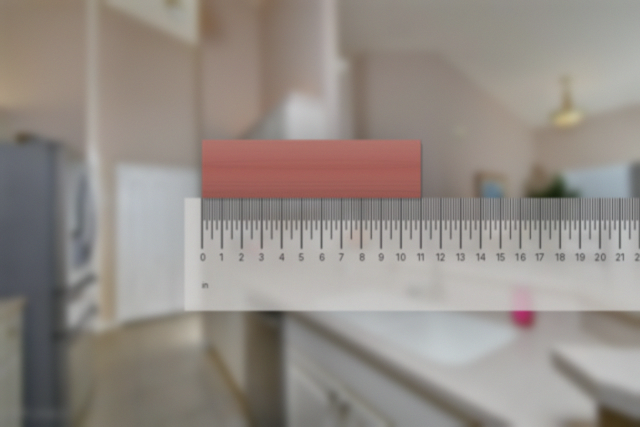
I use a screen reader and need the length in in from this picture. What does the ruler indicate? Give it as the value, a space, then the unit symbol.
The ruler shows 11 in
